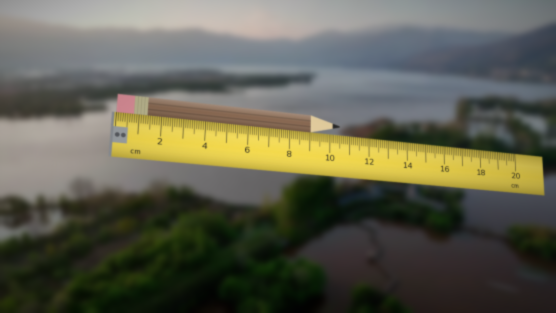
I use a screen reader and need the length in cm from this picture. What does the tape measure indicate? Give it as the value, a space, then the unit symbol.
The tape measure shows 10.5 cm
